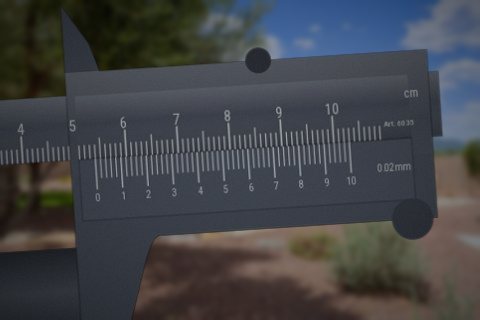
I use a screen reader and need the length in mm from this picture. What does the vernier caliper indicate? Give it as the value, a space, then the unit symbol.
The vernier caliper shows 54.0 mm
